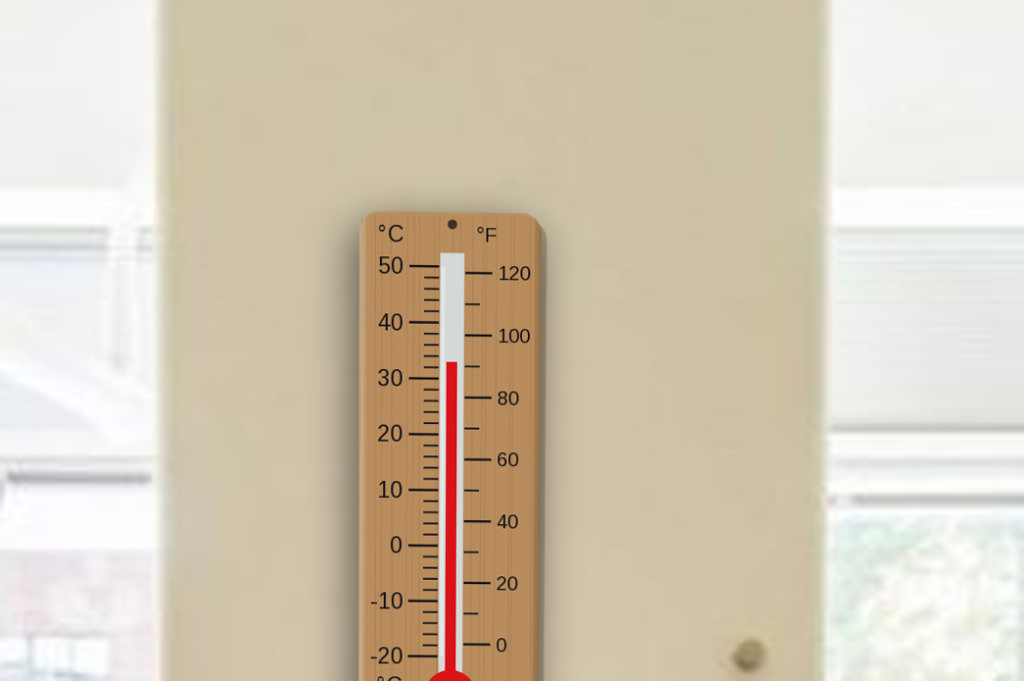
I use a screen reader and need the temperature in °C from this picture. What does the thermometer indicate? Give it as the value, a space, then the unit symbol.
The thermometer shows 33 °C
